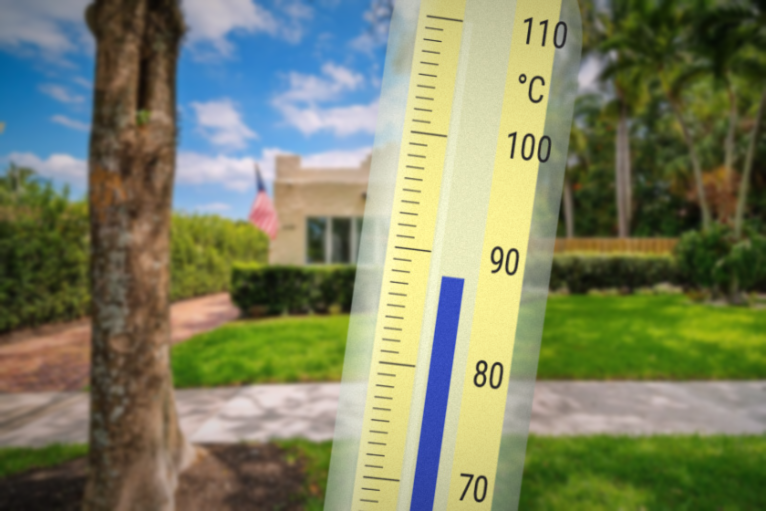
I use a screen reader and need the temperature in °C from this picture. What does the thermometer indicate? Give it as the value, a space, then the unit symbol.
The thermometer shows 88 °C
